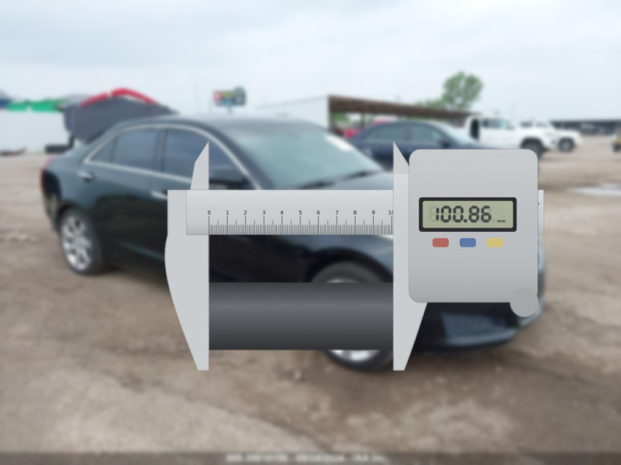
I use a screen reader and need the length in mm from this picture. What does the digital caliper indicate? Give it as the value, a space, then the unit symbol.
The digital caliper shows 100.86 mm
